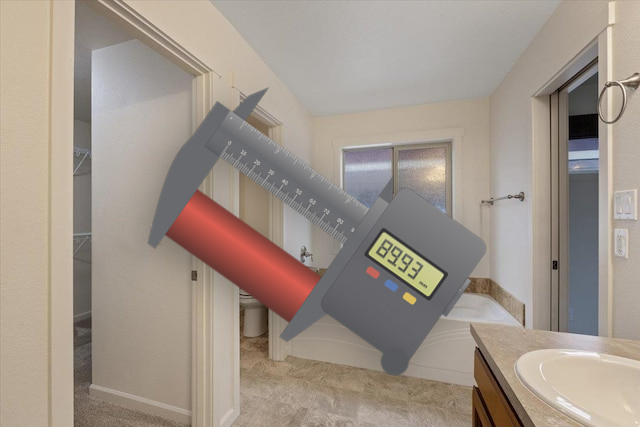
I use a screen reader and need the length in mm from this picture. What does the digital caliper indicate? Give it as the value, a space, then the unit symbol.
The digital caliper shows 89.93 mm
